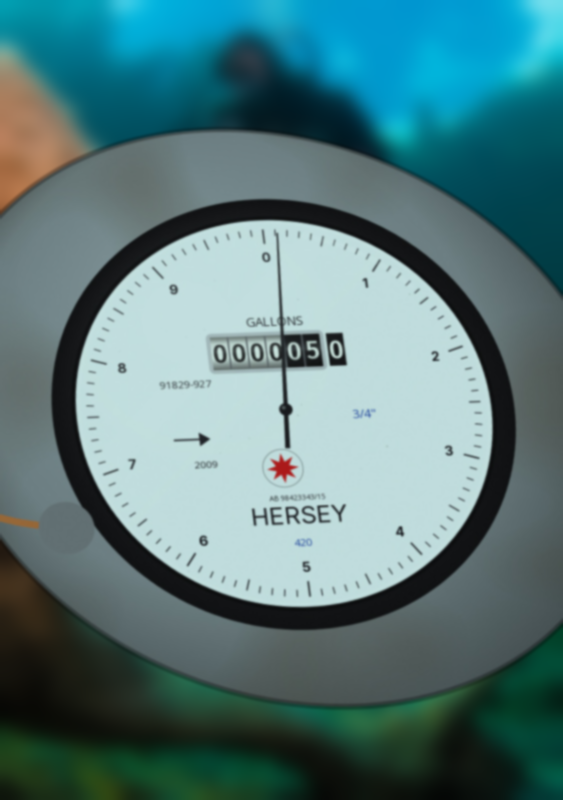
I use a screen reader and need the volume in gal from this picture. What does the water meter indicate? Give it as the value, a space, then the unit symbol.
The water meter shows 50.1 gal
